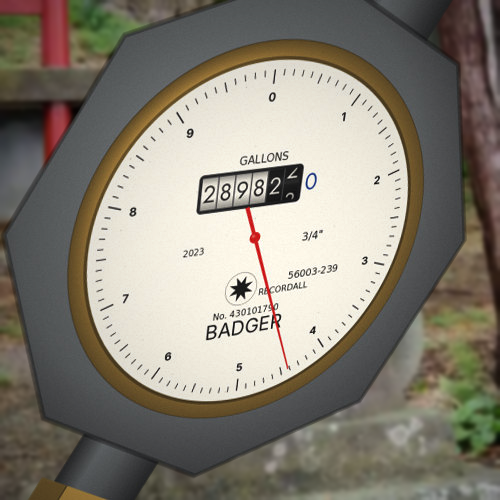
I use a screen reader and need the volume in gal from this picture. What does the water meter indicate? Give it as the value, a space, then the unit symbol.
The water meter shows 2898224.4 gal
